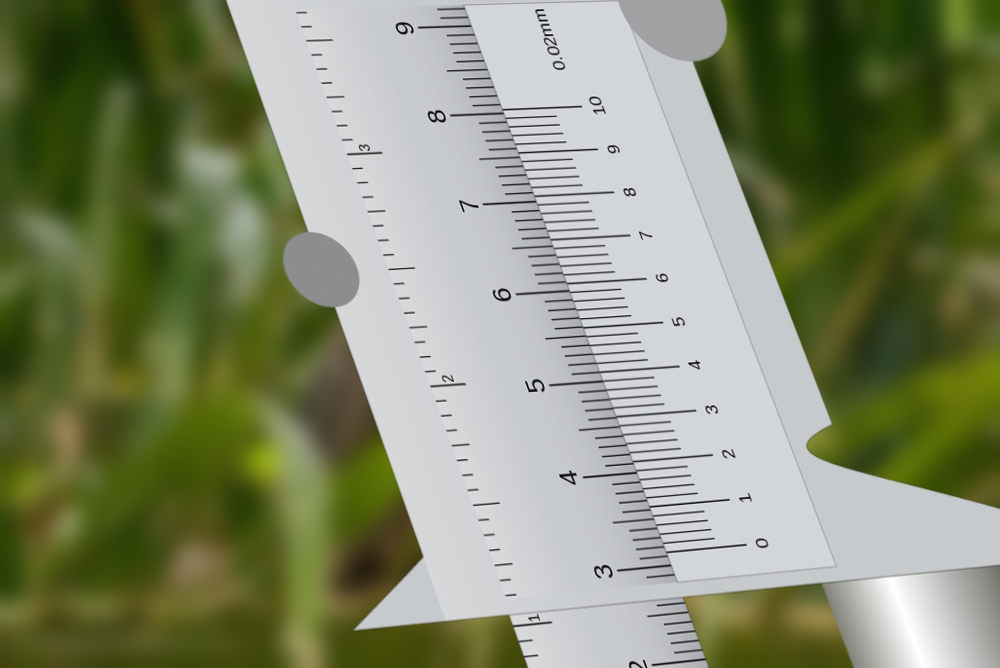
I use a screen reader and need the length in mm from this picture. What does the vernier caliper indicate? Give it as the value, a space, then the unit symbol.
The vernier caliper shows 31.4 mm
